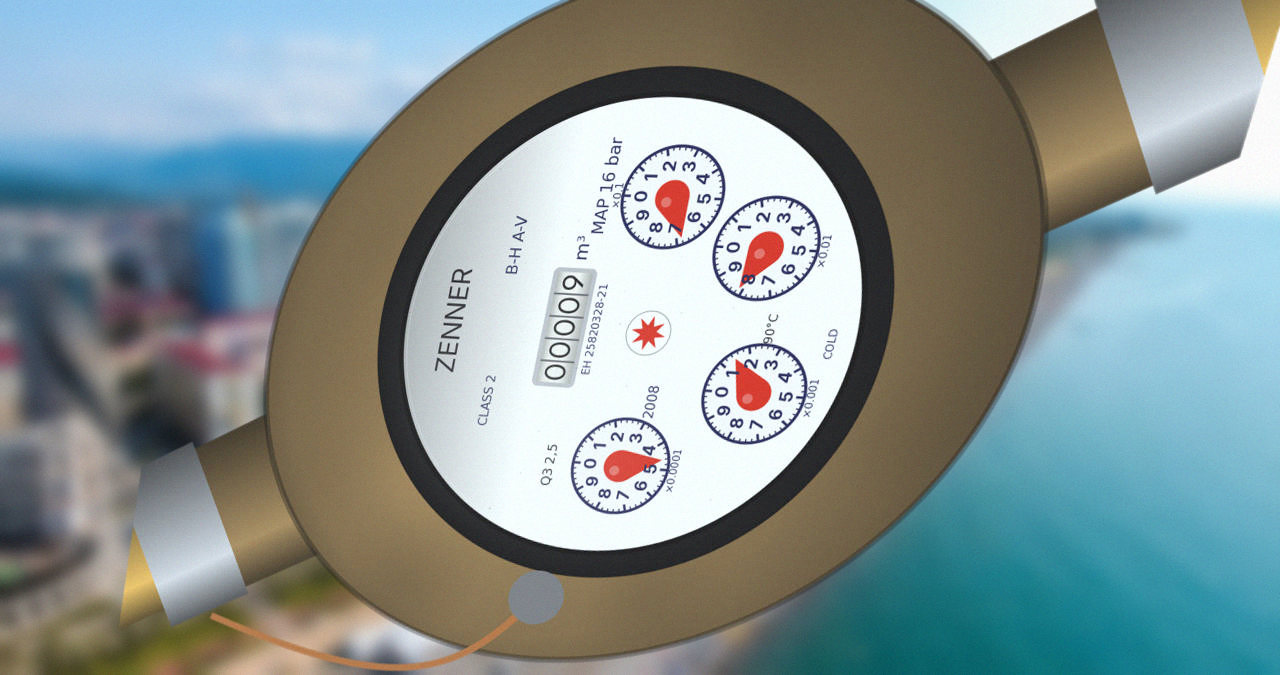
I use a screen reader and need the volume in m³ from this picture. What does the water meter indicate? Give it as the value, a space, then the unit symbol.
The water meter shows 9.6814 m³
